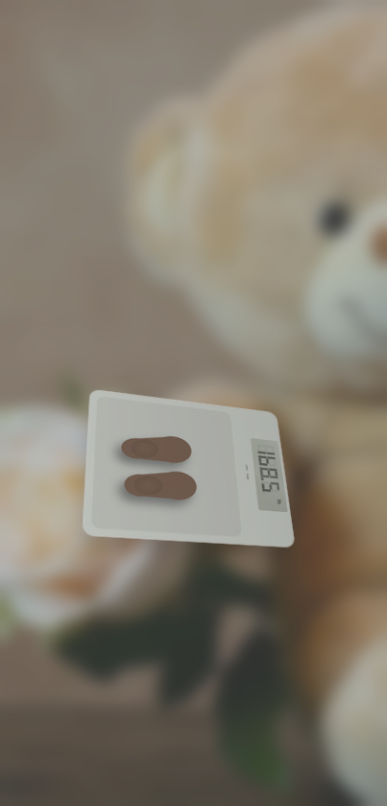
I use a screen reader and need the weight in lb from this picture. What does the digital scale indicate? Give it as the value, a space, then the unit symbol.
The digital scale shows 168.5 lb
